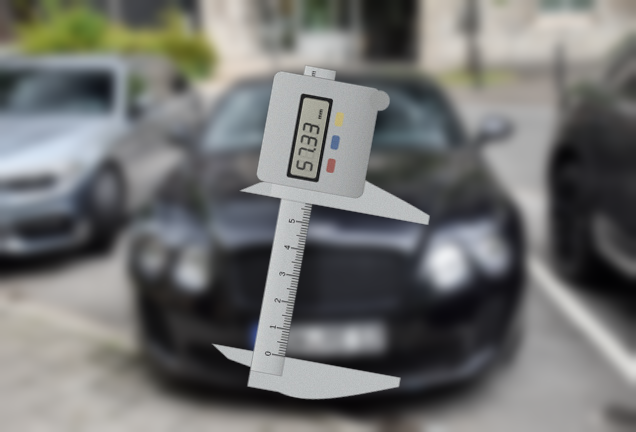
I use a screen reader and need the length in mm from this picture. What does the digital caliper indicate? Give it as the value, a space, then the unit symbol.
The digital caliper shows 57.33 mm
